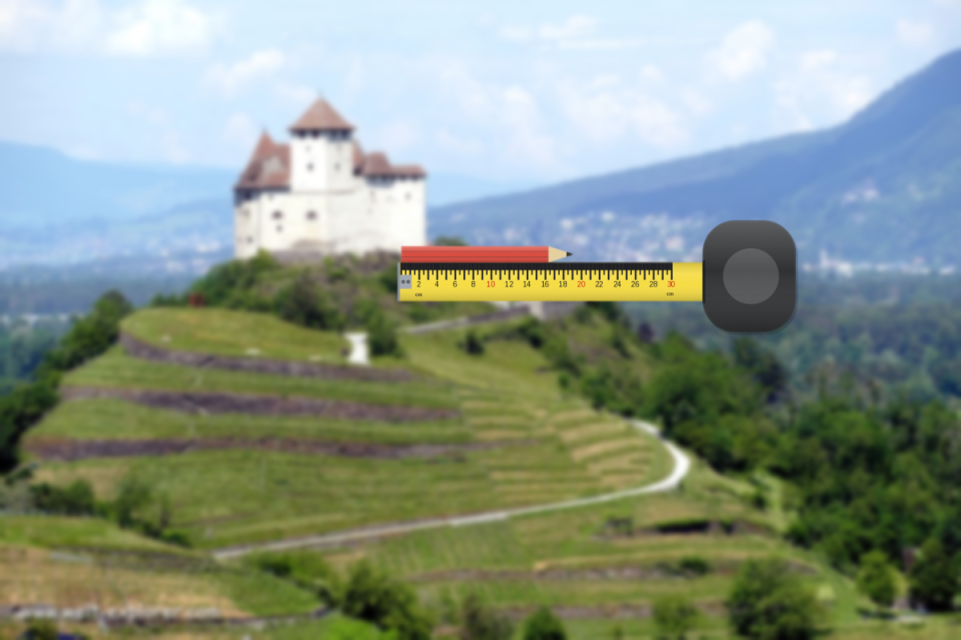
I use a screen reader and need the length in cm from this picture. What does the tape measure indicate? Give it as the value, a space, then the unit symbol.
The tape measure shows 19 cm
